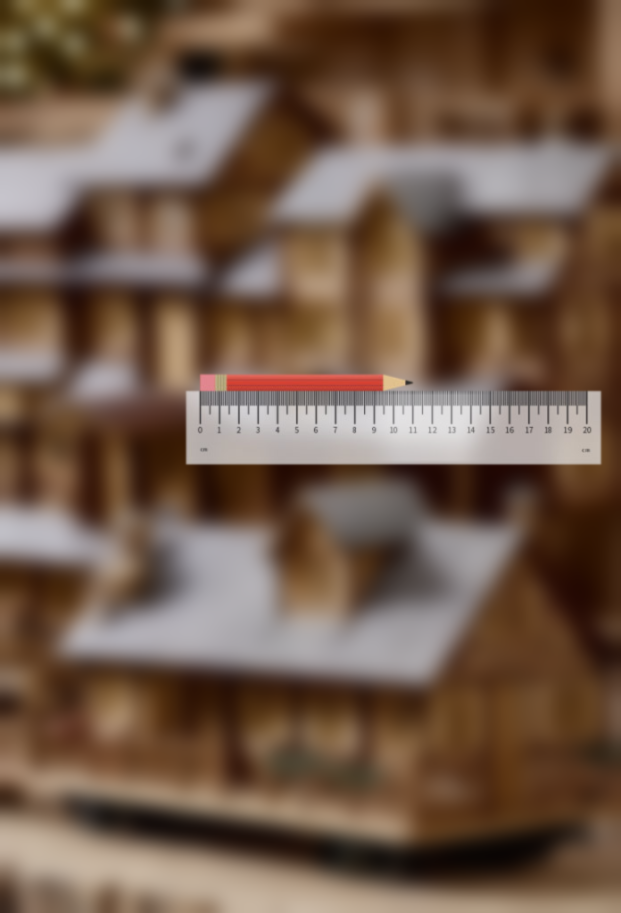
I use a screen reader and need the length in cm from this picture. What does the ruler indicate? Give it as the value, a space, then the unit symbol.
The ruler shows 11 cm
